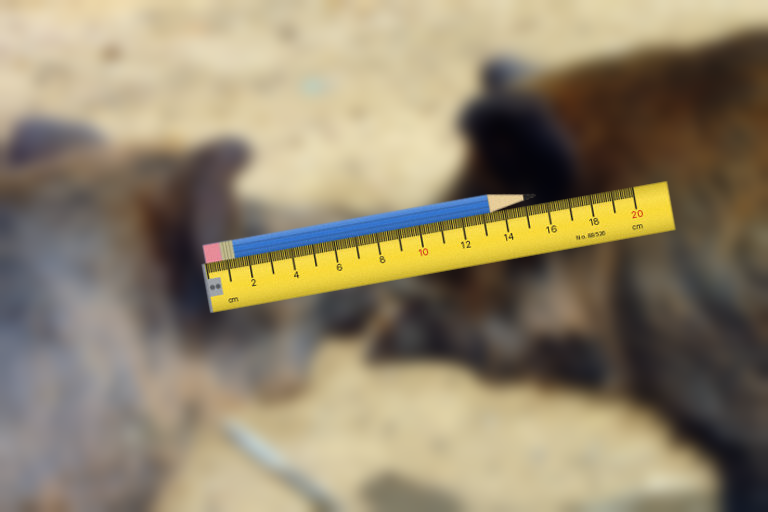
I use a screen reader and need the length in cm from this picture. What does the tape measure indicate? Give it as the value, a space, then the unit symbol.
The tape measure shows 15.5 cm
